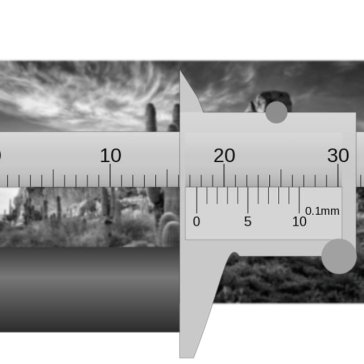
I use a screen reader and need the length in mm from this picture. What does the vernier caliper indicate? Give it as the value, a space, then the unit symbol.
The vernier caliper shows 17.6 mm
